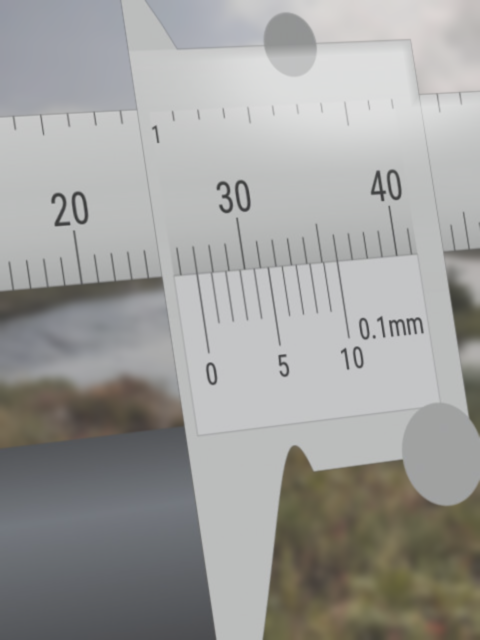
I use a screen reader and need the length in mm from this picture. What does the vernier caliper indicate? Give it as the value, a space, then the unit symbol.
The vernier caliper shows 27.0 mm
